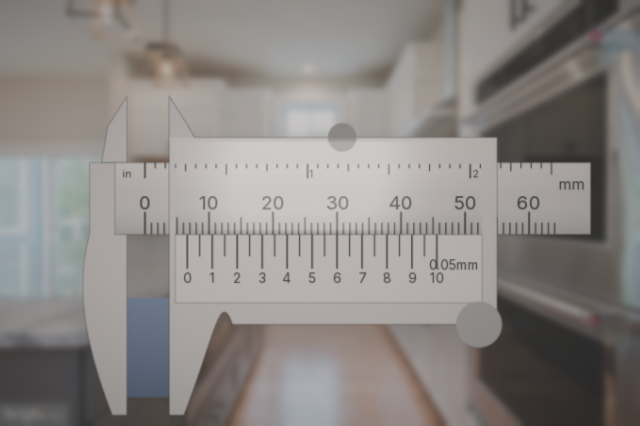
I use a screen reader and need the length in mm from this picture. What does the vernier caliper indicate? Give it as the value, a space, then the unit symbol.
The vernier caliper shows 6.6 mm
